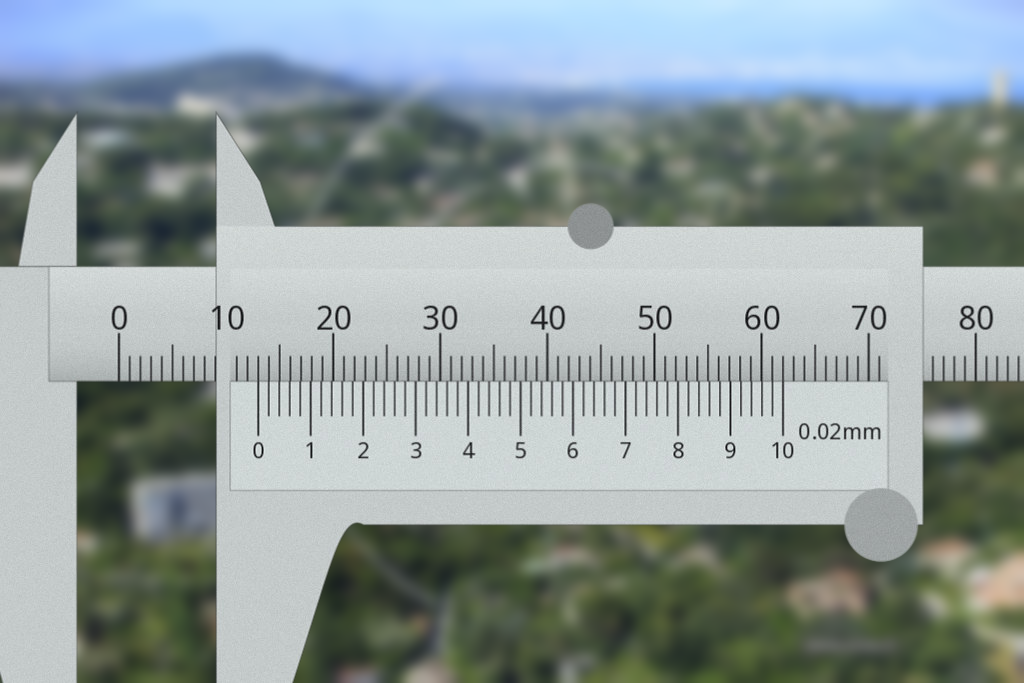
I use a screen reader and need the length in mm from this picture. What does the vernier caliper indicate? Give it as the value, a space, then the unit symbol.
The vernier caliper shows 13.0 mm
